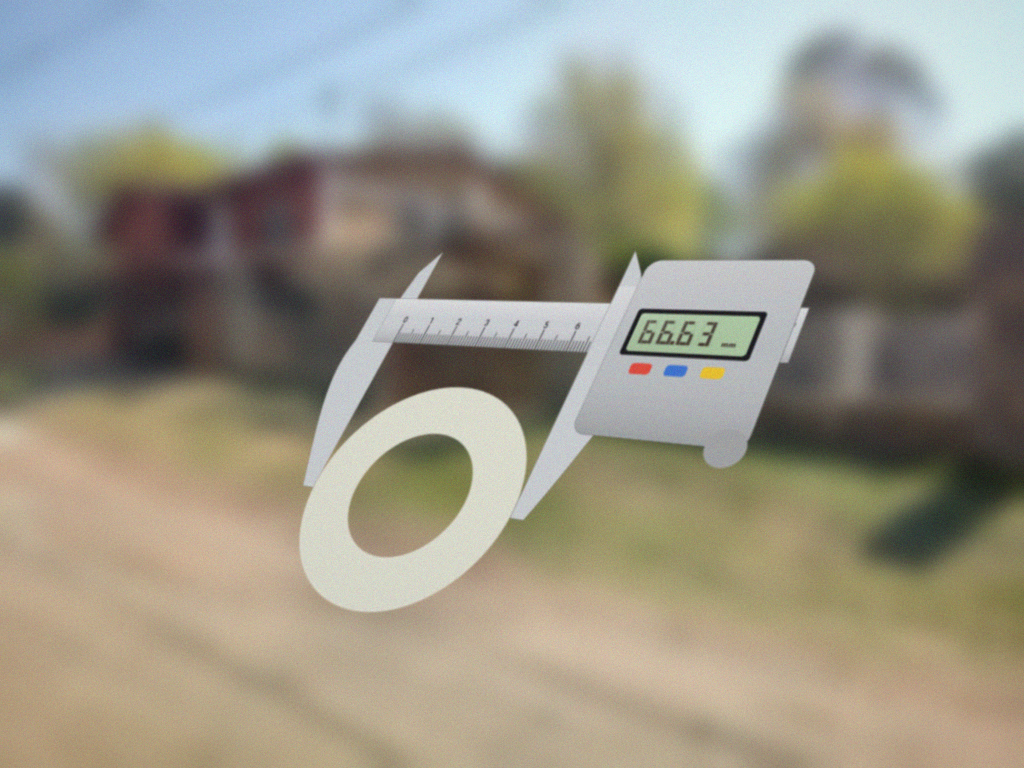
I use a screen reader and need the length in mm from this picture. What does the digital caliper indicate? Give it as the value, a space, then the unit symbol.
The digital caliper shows 66.63 mm
